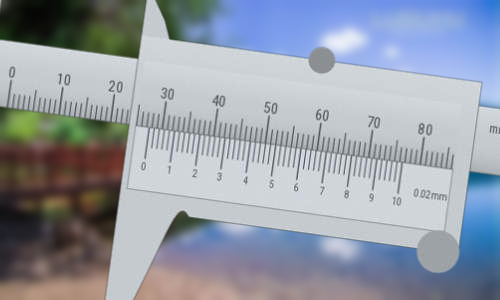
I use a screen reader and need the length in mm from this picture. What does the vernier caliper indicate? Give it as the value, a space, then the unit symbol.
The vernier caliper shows 27.5 mm
